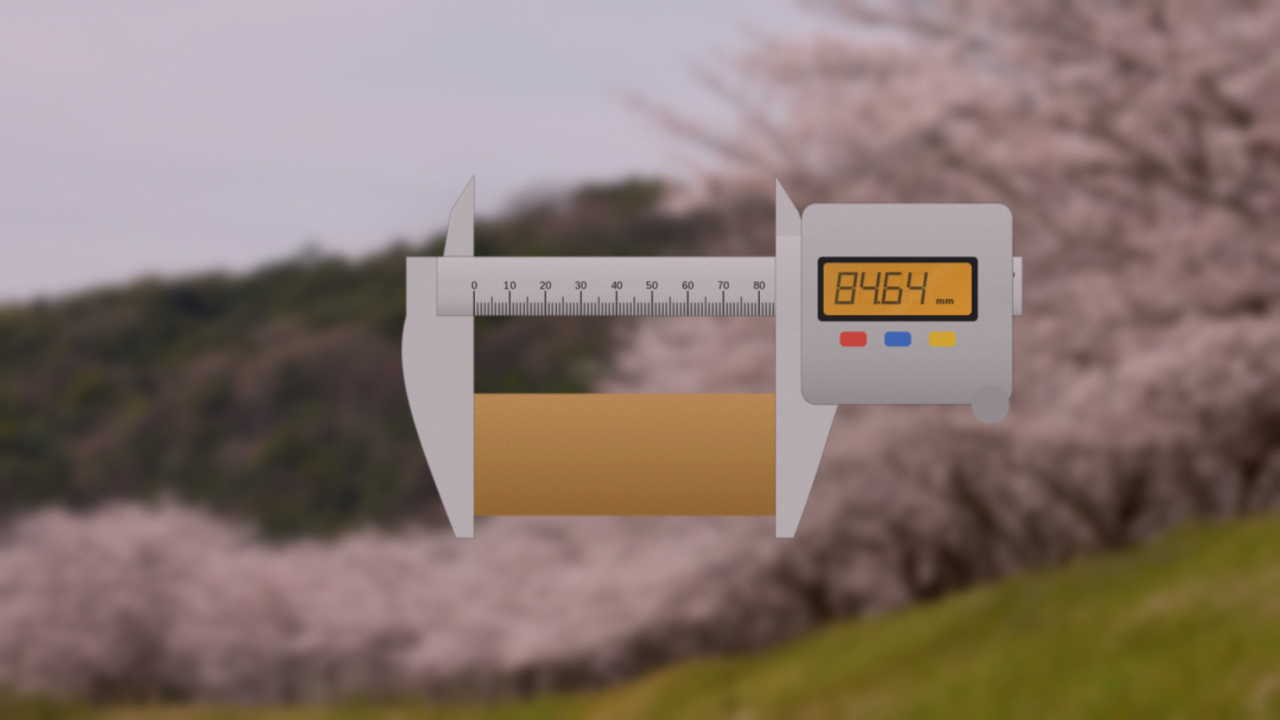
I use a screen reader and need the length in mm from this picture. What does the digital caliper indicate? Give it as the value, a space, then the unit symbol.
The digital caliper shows 84.64 mm
